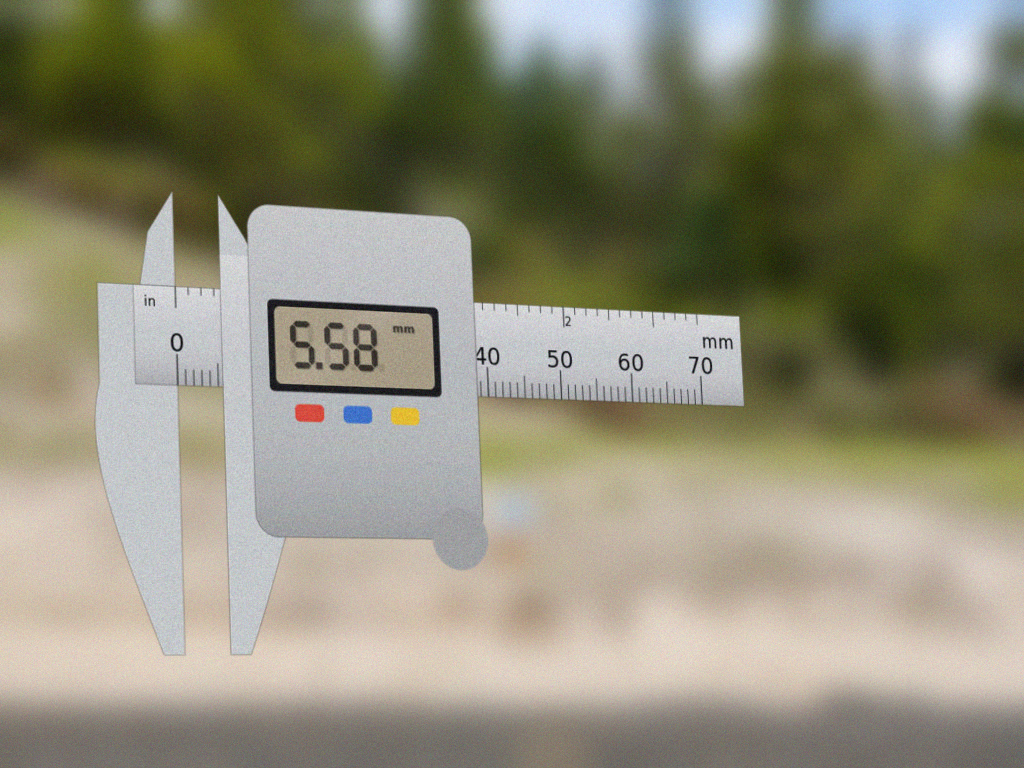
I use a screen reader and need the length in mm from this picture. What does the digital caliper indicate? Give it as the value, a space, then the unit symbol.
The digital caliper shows 5.58 mm
